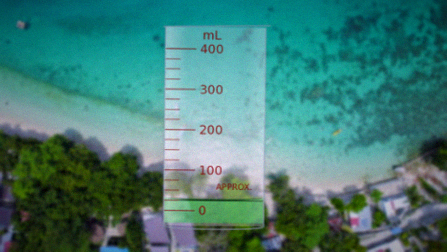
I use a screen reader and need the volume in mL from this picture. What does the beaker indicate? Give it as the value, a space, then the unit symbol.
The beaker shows 25 mL
